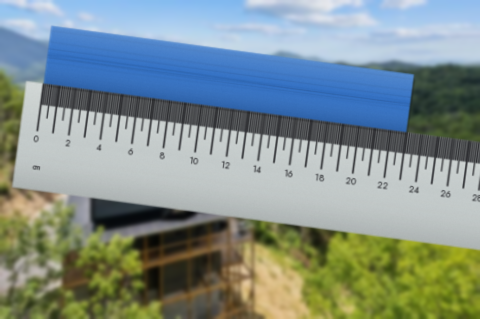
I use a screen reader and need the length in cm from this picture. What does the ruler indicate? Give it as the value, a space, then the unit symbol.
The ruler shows 23 cm
